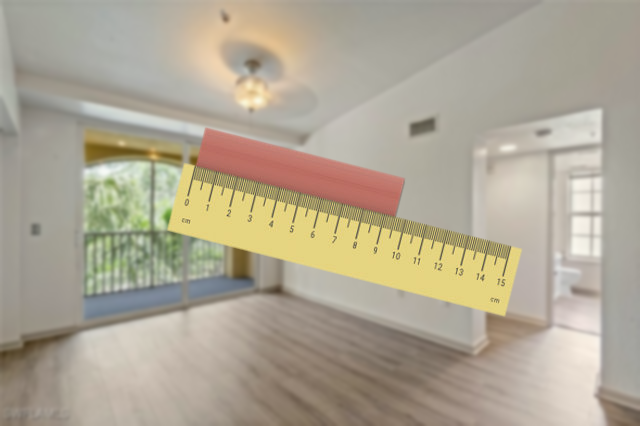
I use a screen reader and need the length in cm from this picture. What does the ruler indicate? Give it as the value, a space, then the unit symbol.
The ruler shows 9.5 cm
